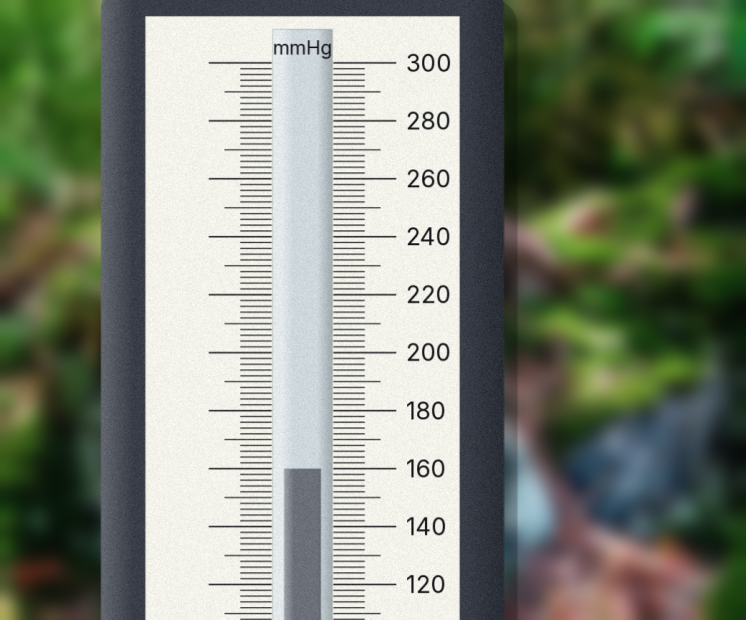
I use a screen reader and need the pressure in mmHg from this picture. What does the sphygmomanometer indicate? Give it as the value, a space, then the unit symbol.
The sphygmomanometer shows 160 mmHg
